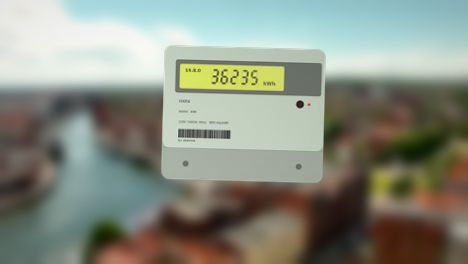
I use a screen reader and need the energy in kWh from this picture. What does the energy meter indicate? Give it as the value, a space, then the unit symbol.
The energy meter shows 36235 kWh
